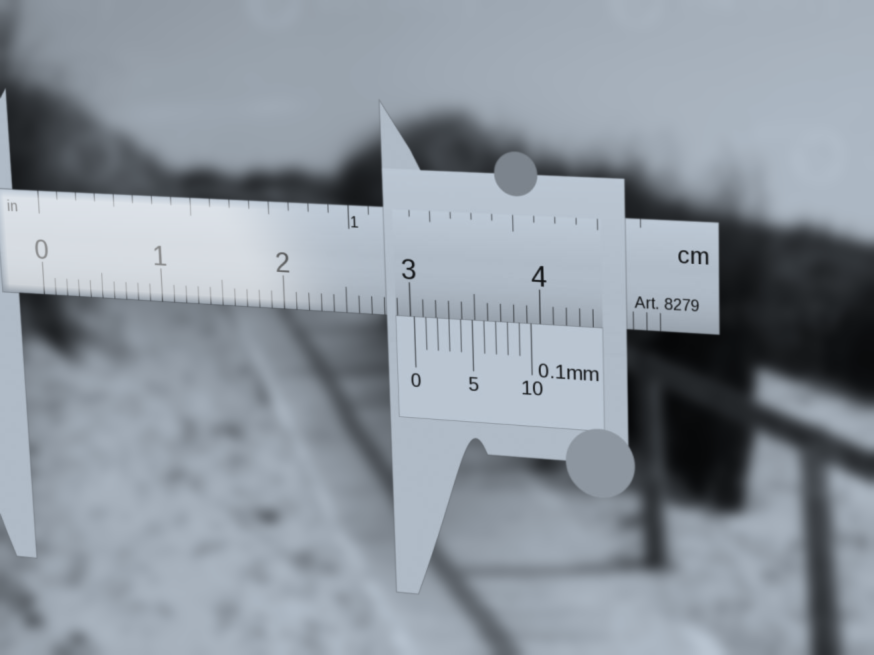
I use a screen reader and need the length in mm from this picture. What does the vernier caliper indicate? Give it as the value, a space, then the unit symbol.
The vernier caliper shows 30.3 mm
